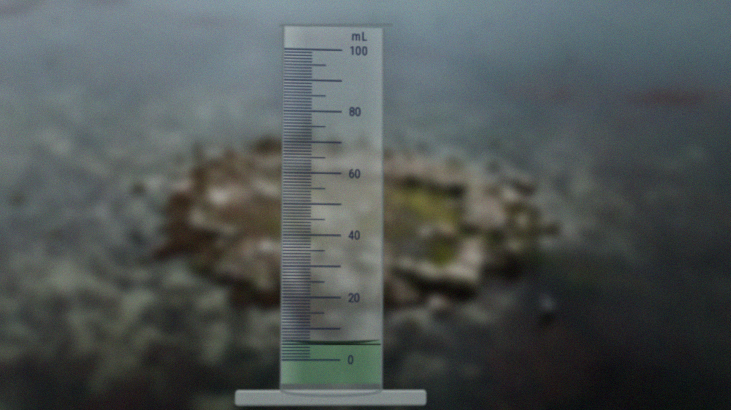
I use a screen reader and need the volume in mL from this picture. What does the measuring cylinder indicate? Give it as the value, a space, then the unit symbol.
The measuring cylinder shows 5 mL
